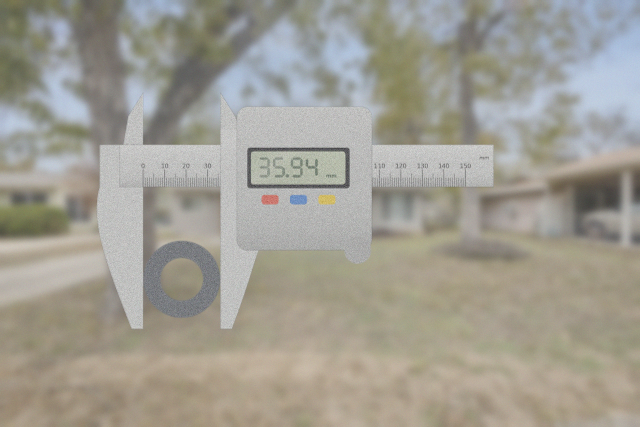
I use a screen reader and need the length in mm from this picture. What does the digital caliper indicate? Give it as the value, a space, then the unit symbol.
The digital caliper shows 35.94 mm
